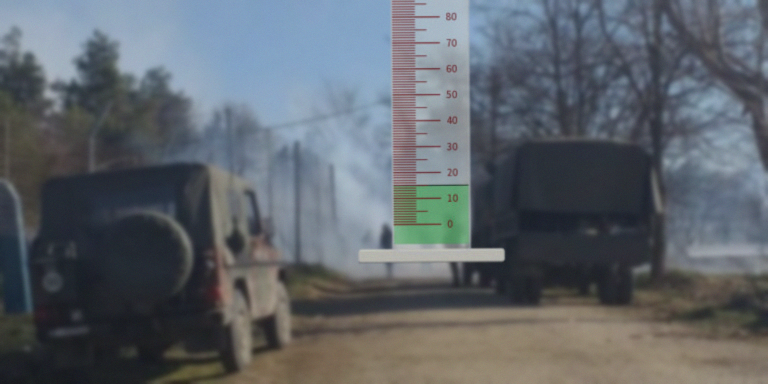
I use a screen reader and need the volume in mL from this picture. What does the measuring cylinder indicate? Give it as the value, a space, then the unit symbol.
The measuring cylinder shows 15 mL
